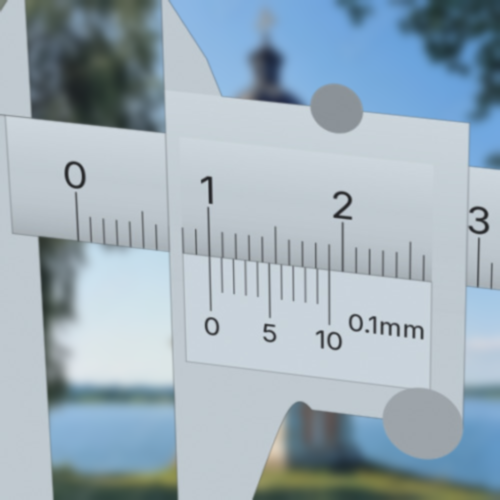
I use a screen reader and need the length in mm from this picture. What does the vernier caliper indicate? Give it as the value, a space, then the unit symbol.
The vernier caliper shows 10.0 mm
